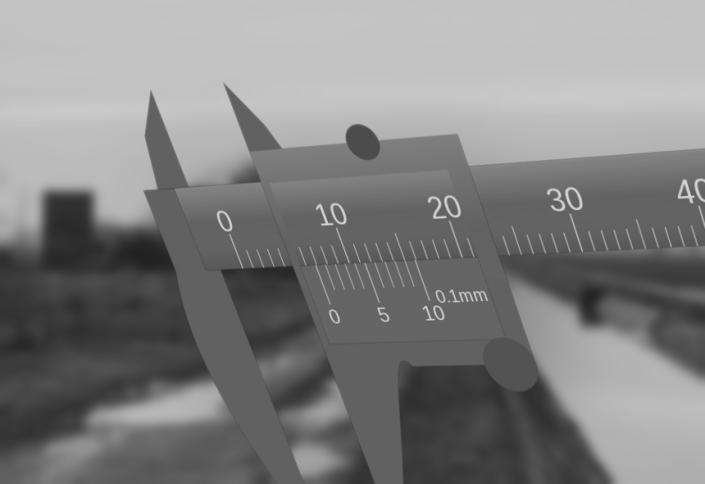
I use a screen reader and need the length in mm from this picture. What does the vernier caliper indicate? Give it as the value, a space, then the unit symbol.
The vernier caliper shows 6.9 mm
